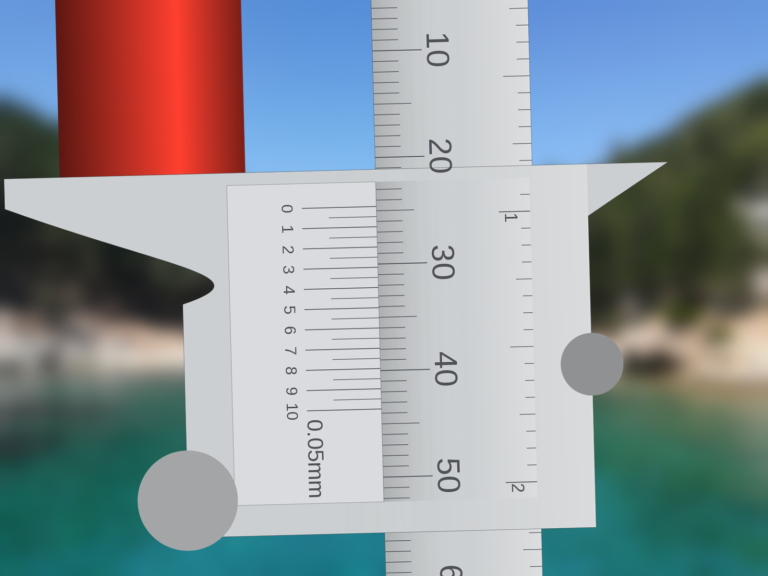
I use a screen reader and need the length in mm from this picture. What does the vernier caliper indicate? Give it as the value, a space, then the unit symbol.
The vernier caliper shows 24.6 mm
